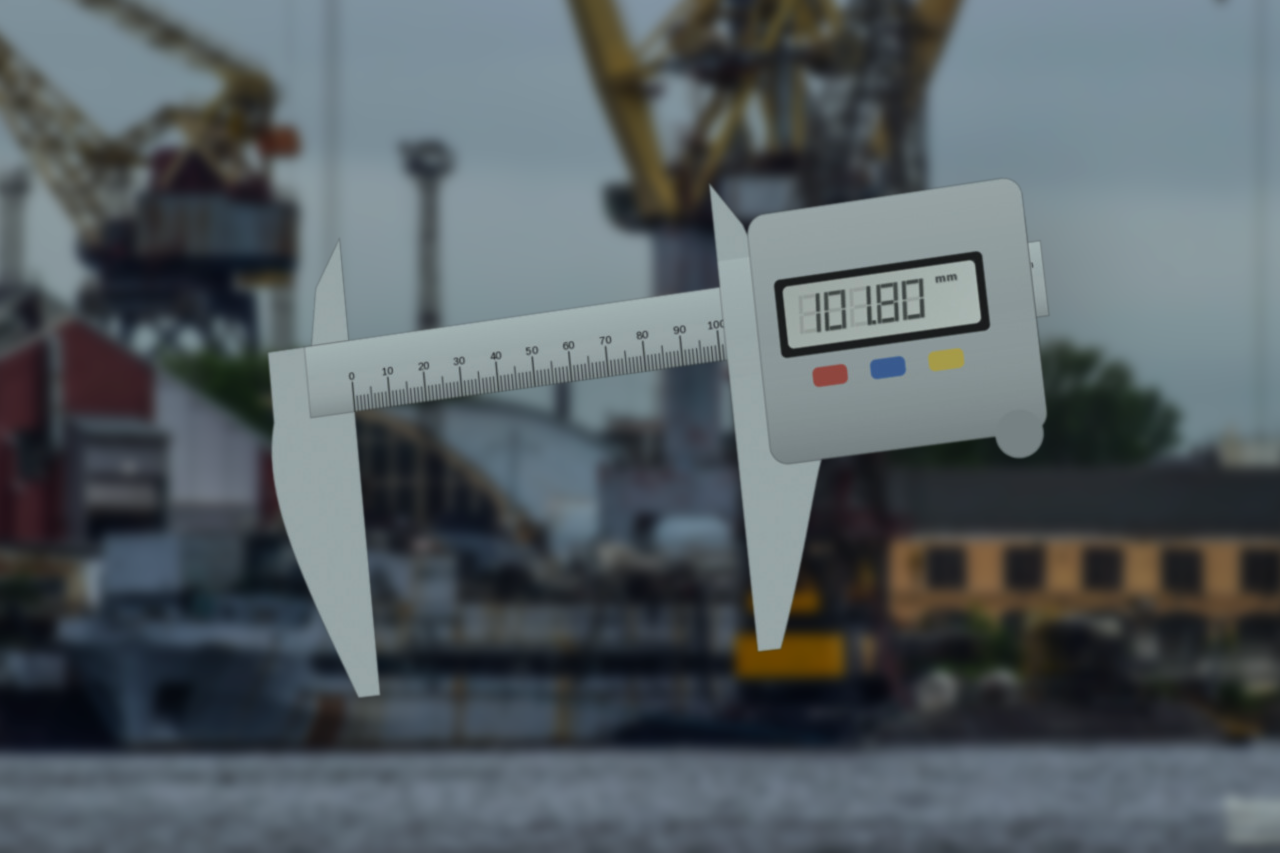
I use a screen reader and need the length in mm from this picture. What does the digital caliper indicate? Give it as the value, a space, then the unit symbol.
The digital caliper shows 101.80 mm
